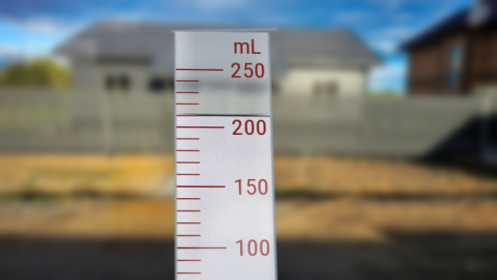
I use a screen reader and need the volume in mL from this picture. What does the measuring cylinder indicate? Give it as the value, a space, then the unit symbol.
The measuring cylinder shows 210 mL
